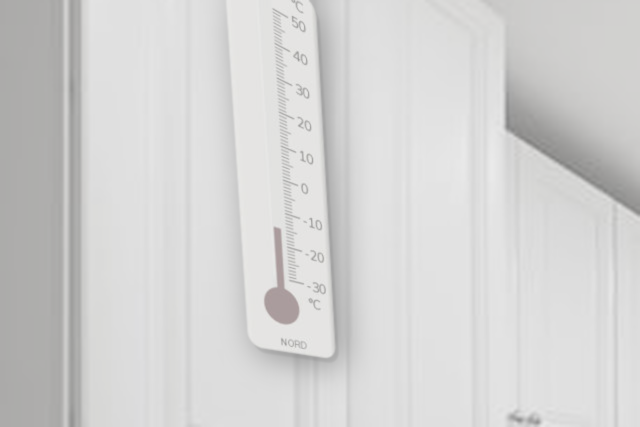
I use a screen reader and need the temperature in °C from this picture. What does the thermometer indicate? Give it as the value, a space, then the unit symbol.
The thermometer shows -15 °C
